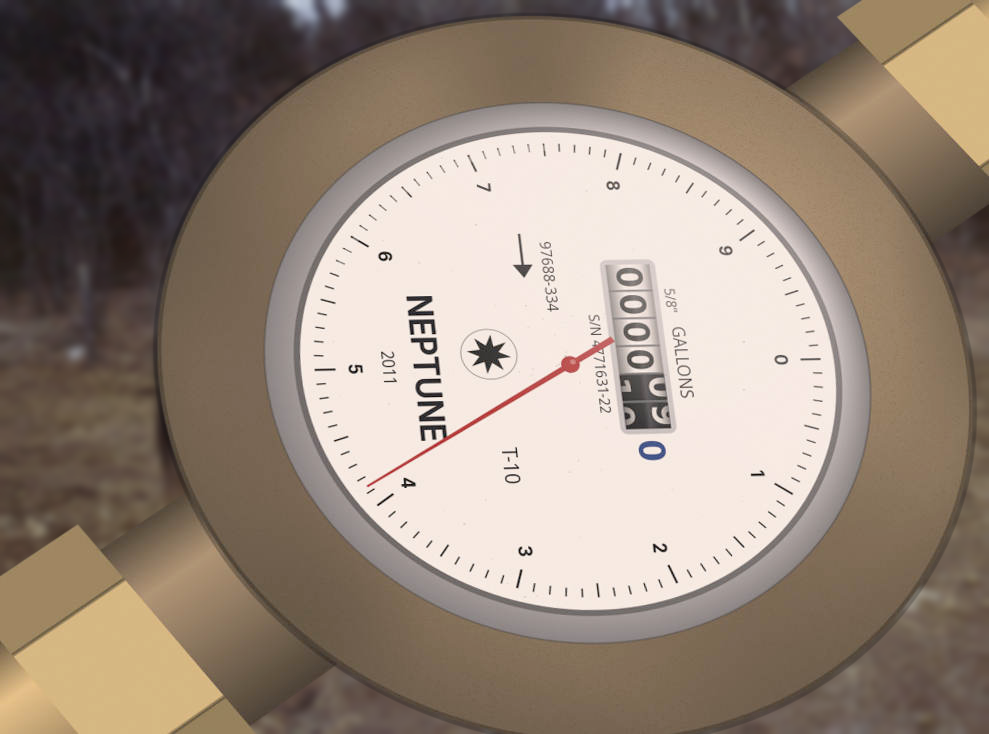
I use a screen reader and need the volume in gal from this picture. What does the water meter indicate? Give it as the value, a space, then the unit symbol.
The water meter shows 94.1 gal
